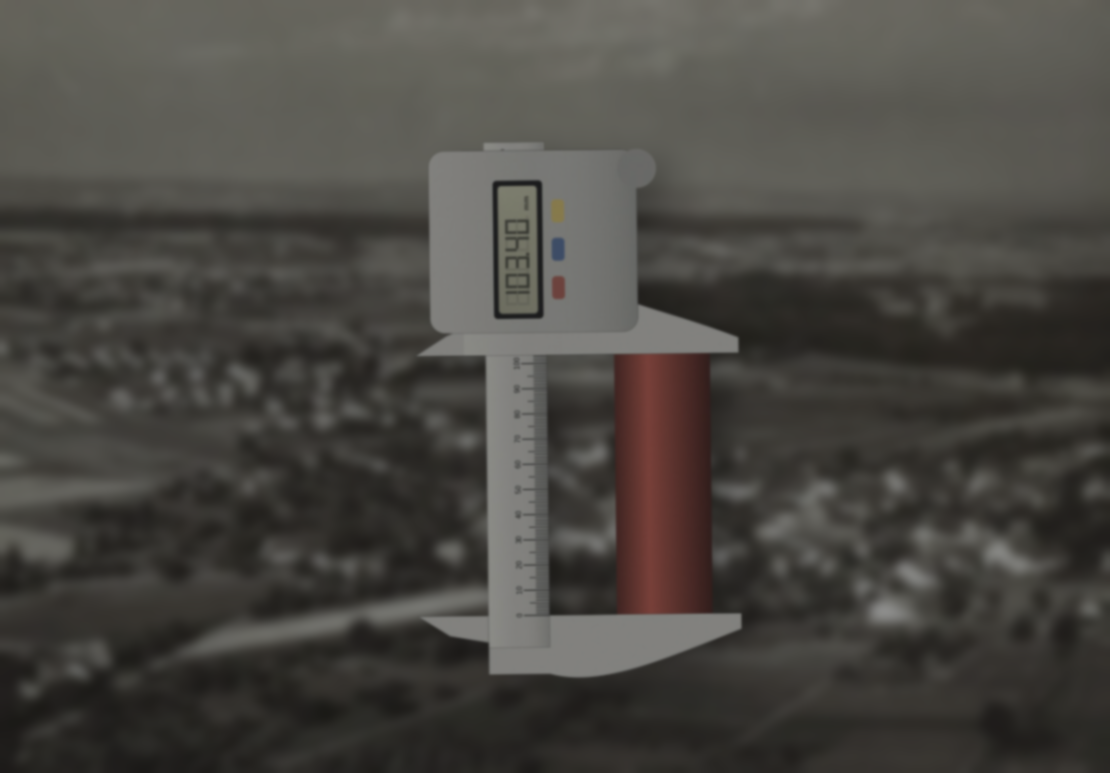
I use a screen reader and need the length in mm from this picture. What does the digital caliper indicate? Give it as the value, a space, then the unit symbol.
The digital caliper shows 103.40 mm
